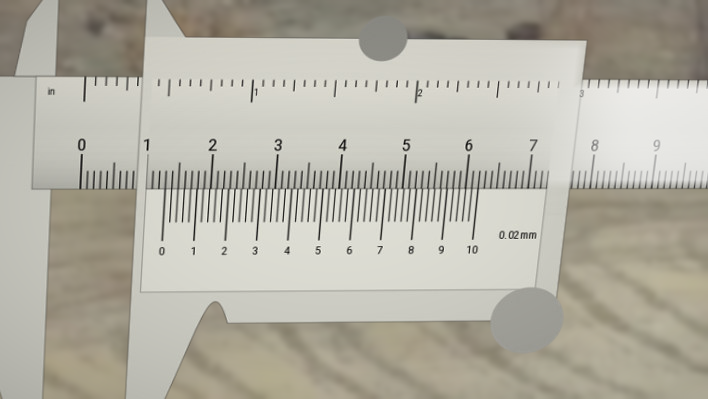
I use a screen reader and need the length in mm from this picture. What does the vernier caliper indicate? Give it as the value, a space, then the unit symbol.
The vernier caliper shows 13.0 mm
